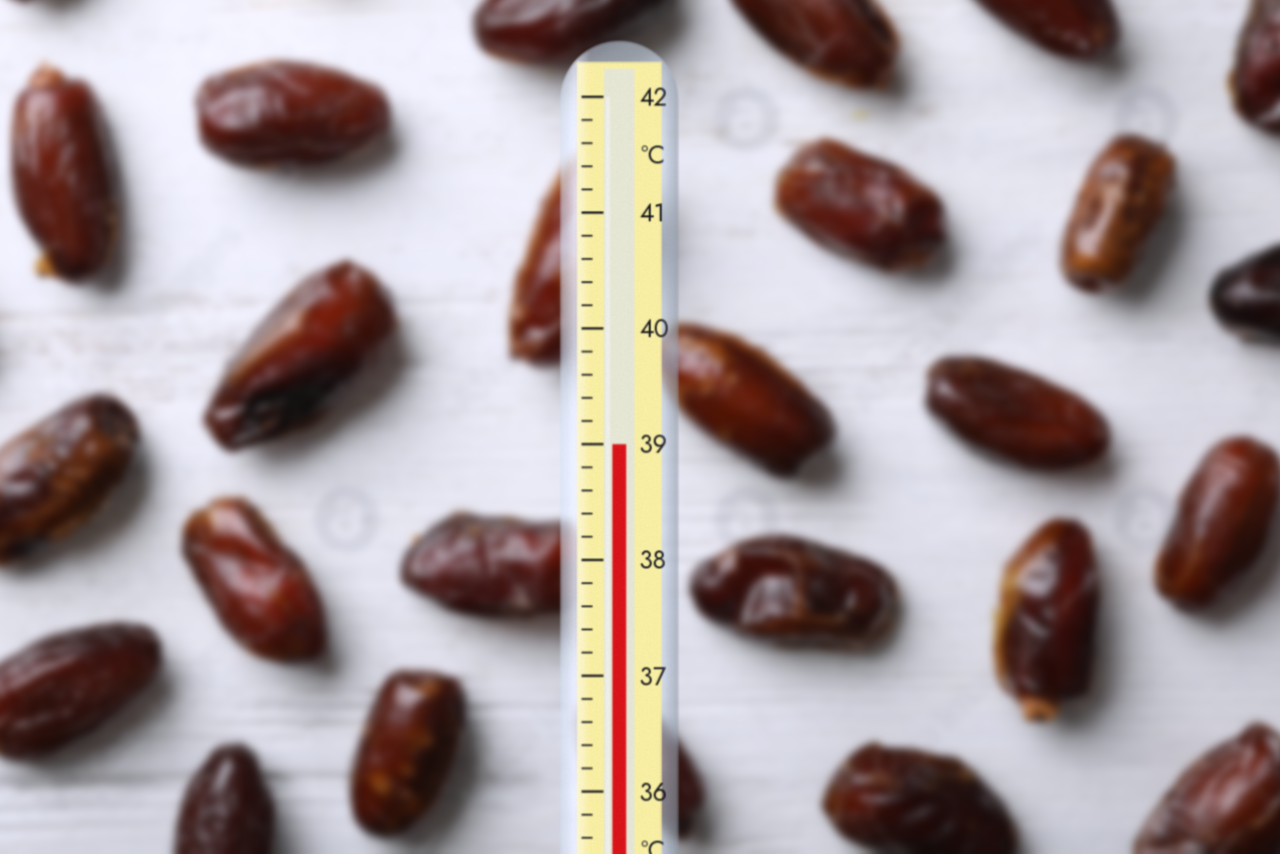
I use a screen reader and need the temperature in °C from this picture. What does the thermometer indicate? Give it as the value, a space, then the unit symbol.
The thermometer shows 39 °C
